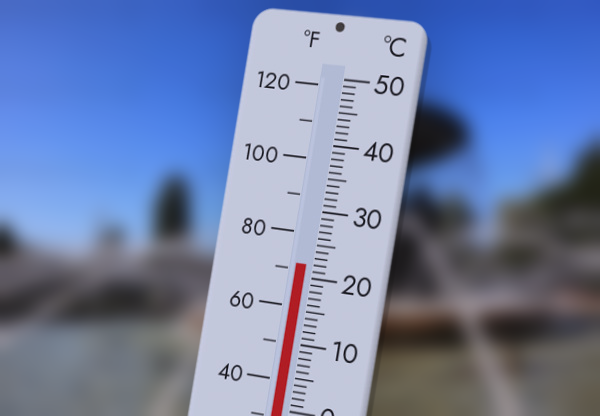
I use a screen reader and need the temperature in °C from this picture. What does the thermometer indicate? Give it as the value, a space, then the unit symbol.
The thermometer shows 22 °C
